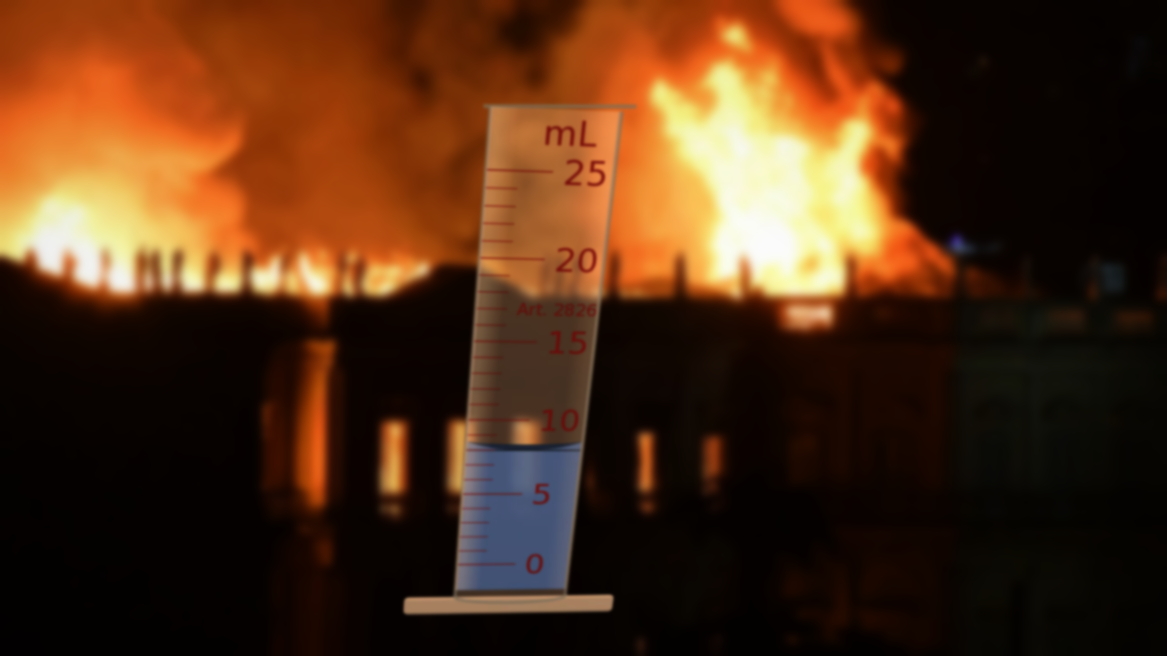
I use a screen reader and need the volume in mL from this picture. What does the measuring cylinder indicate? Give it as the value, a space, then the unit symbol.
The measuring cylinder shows 8 mL
